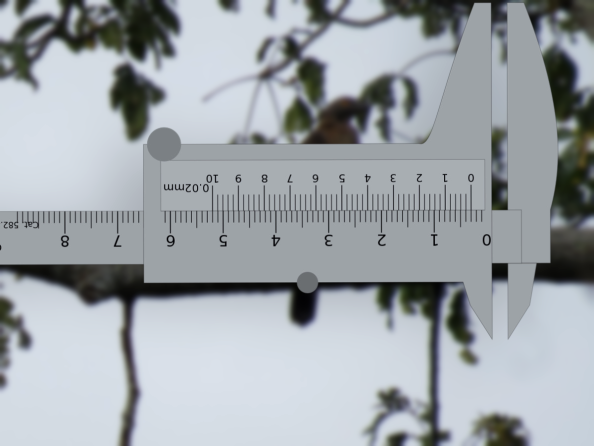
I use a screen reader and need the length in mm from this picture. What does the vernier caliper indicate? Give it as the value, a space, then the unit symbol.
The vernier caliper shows 3.0 mm
